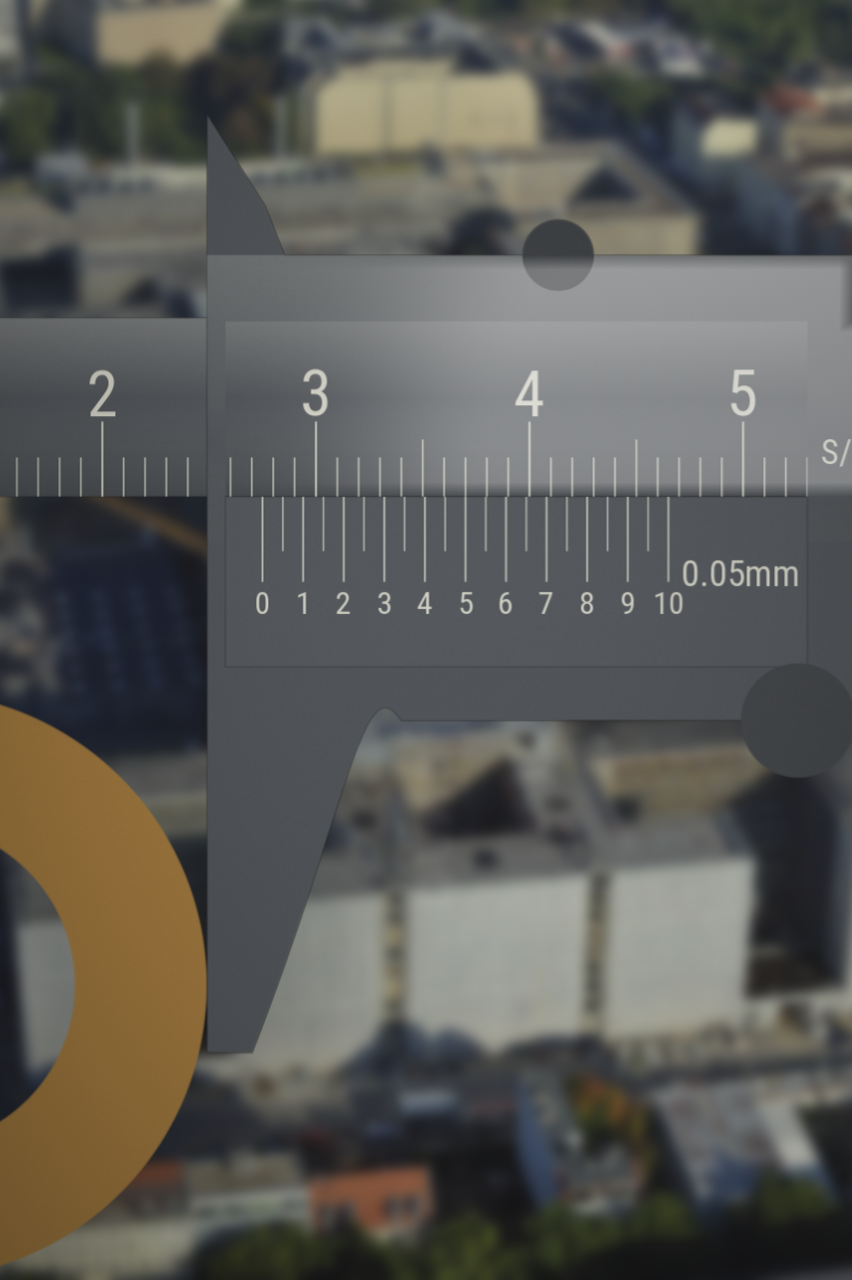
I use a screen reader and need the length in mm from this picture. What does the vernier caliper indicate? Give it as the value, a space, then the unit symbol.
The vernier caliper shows 27.5 mm
